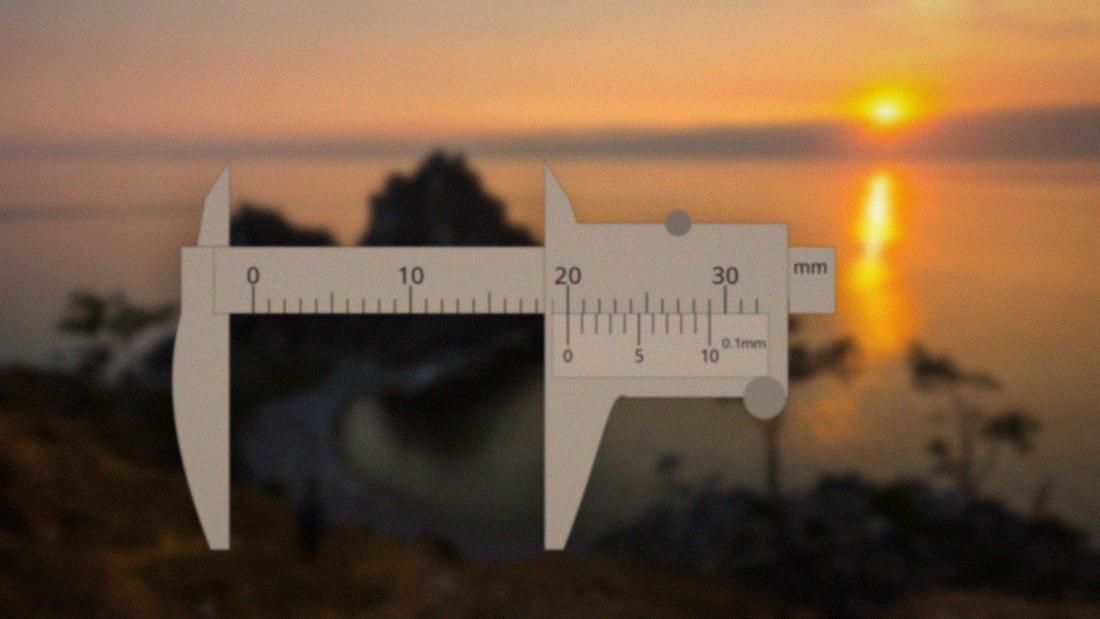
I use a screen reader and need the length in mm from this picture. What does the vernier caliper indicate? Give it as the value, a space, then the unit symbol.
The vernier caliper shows 20.0 mm
